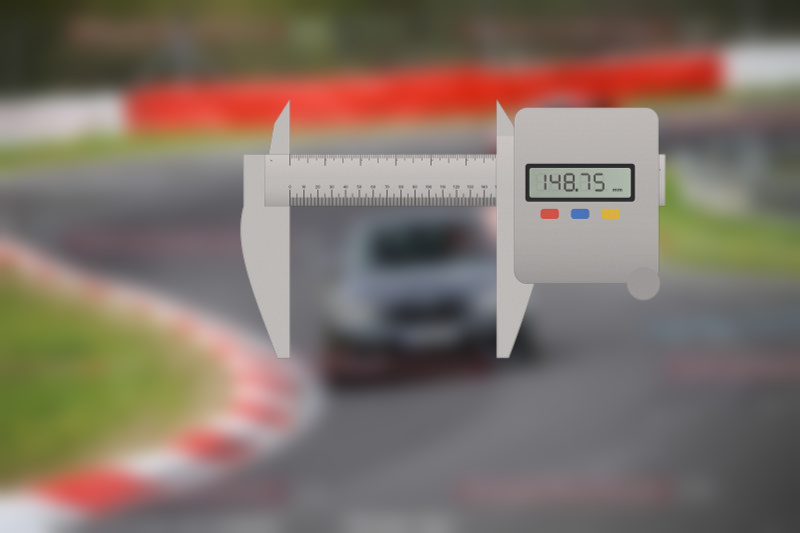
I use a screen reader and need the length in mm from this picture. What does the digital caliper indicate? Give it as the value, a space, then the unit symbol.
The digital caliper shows 148.75 mm
